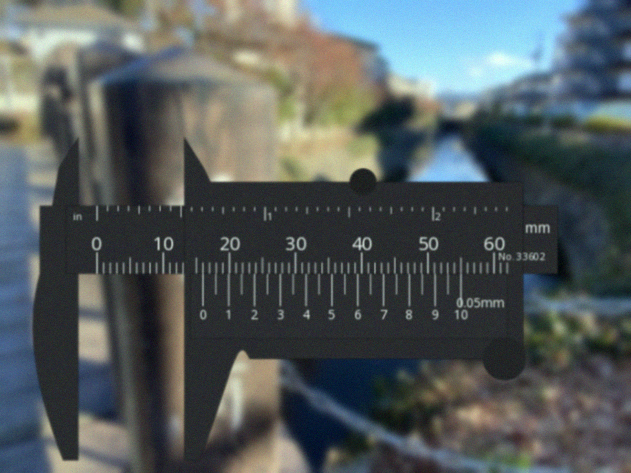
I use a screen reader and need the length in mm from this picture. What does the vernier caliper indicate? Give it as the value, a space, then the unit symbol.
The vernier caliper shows 16.0 mm
